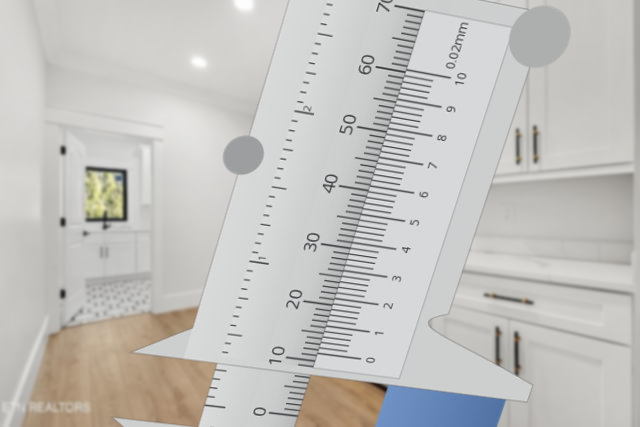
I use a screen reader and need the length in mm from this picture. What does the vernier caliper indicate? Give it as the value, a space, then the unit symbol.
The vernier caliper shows 11.4 mm
